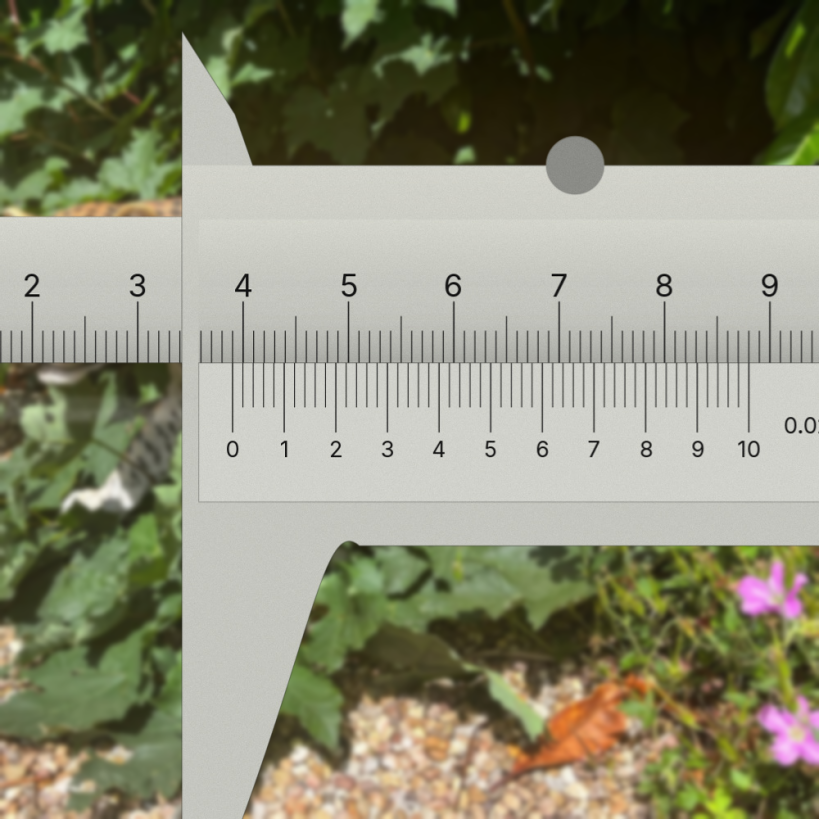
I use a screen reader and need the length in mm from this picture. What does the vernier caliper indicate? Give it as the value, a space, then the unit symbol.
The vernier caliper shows 39.0 mm
